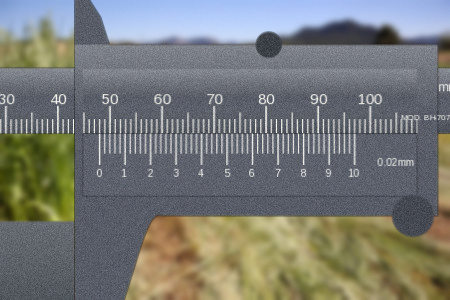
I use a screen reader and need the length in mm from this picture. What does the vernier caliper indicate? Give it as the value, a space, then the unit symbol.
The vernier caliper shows 48.0 mm
